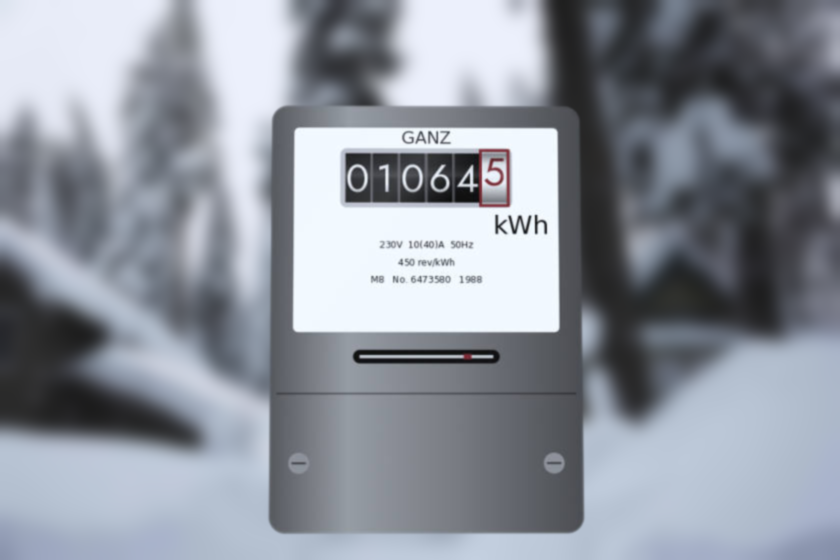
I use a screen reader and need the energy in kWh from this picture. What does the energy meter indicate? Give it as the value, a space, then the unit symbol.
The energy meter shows 1064.5 kWh
